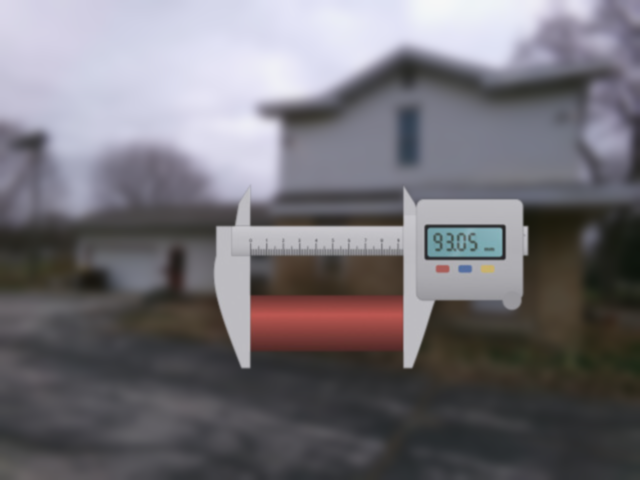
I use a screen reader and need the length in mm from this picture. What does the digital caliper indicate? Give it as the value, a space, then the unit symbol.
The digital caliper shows 93.05 mm
